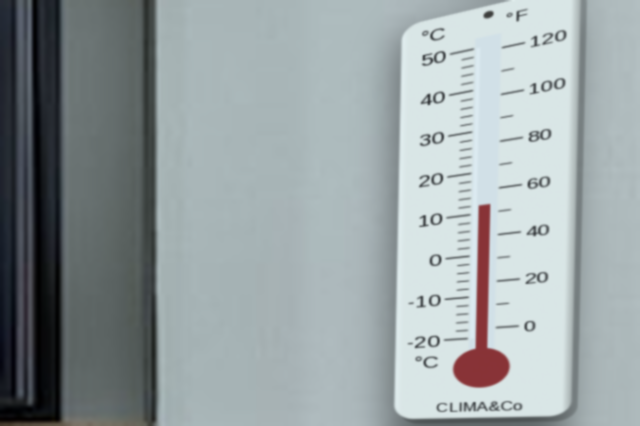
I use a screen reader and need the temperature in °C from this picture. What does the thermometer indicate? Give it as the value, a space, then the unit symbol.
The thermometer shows 12 °C
